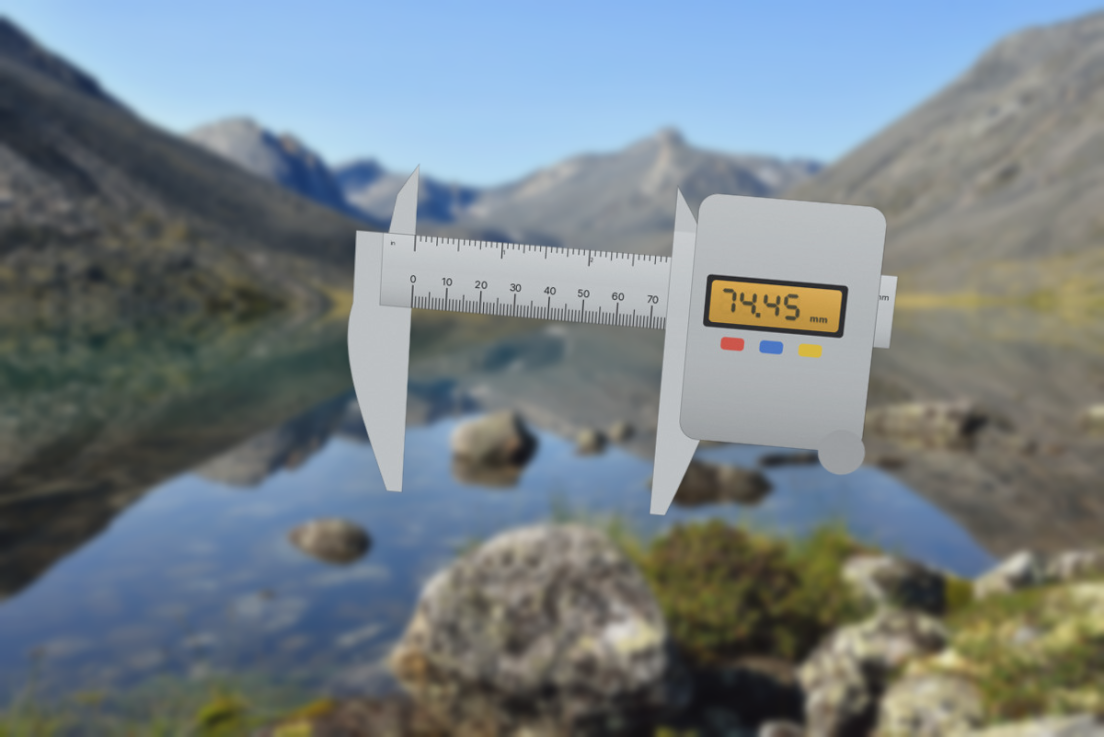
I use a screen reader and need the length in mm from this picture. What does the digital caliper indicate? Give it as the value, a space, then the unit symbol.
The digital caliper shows 74.45 mm
